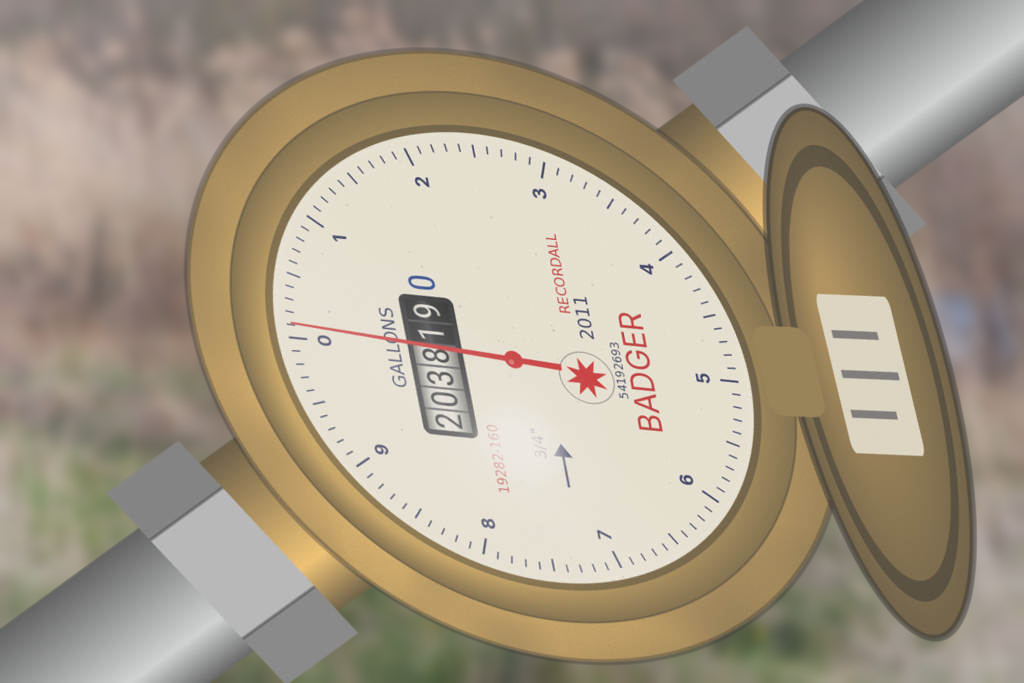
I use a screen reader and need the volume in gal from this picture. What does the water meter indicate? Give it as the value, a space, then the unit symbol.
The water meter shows 2038190.1 gal
